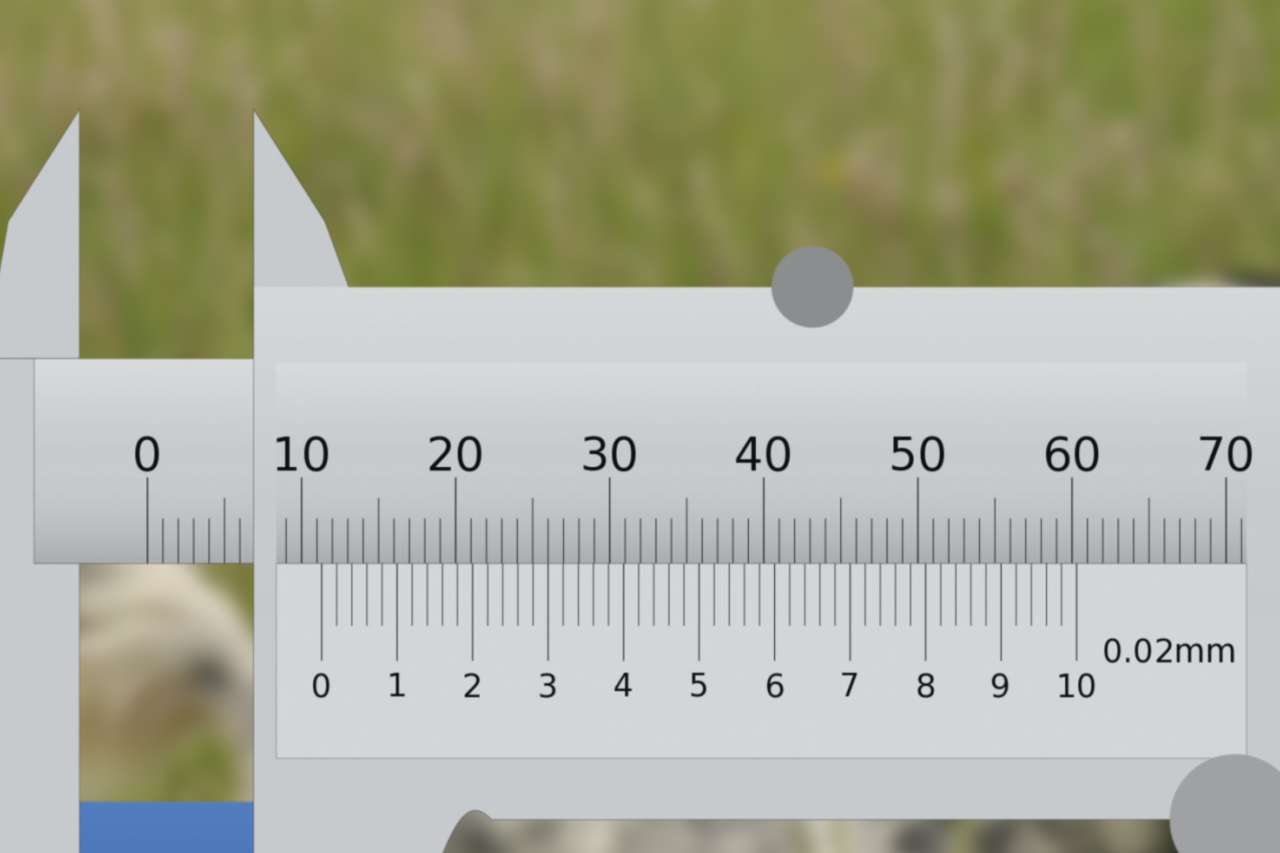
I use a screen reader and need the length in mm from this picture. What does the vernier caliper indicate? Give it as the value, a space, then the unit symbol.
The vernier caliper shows 11.3 mm
